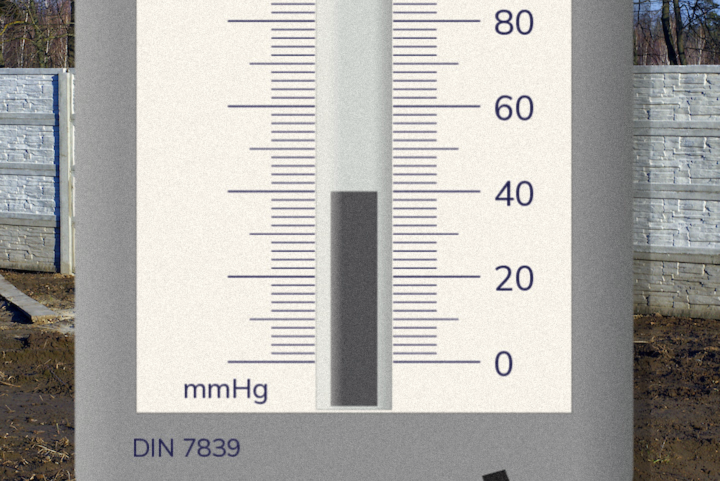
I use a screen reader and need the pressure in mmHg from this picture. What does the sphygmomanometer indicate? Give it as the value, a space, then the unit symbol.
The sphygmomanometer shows 40 mmHg
